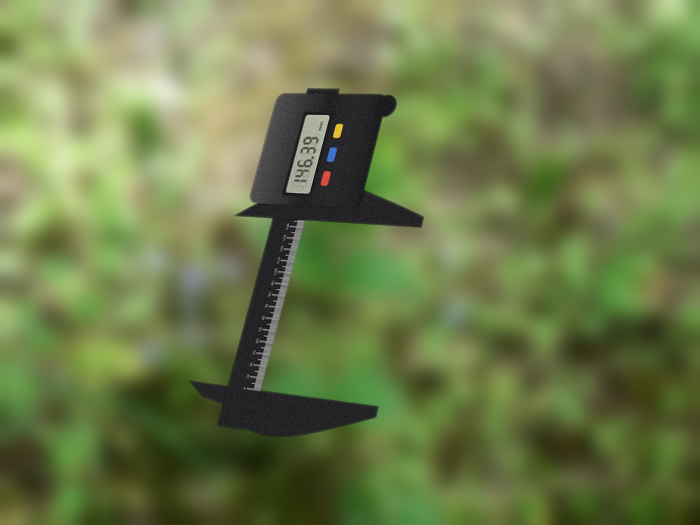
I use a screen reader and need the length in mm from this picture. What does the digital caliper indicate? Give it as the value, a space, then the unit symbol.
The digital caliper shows 146.39 mm
